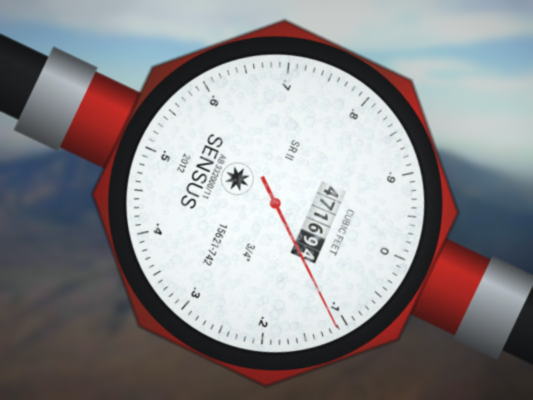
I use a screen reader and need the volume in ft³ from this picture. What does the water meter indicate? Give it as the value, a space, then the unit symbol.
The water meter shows 471694.11 ft³
